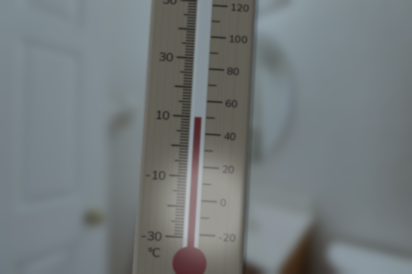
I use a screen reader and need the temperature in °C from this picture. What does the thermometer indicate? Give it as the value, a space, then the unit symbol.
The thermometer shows 10 °C
